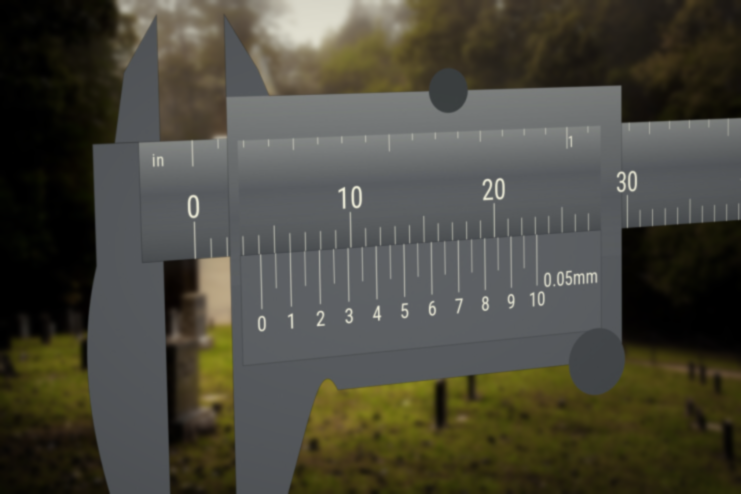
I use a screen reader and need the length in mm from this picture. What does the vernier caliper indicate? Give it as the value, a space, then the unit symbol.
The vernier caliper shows 4.1 mm
